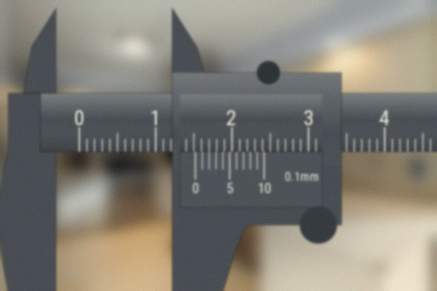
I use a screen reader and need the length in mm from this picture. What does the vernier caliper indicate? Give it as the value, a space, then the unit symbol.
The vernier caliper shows 15.2 mm
